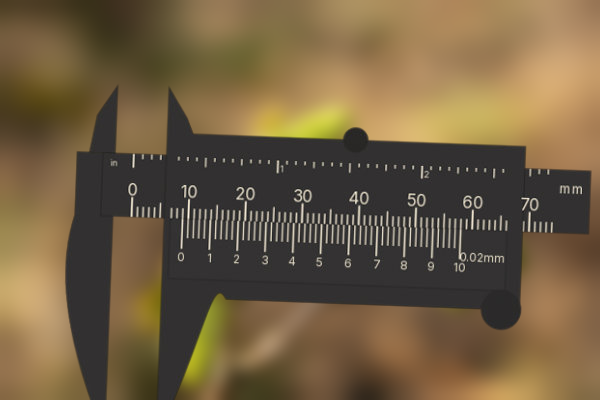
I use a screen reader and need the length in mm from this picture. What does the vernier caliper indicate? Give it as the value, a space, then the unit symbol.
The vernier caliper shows 9.0 mm
